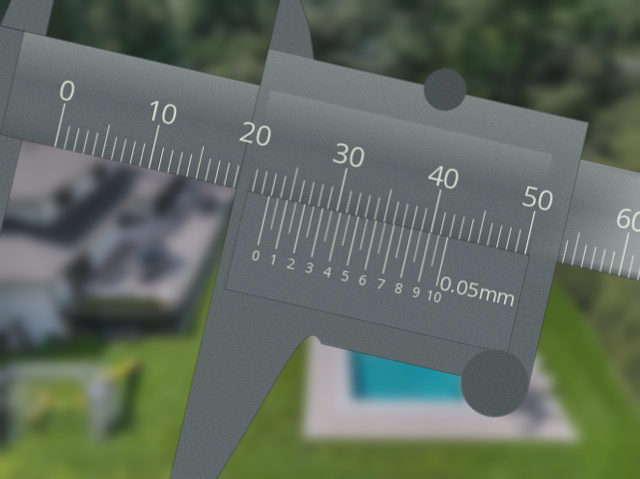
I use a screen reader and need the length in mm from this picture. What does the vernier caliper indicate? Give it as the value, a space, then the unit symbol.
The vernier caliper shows 22.8 mm
